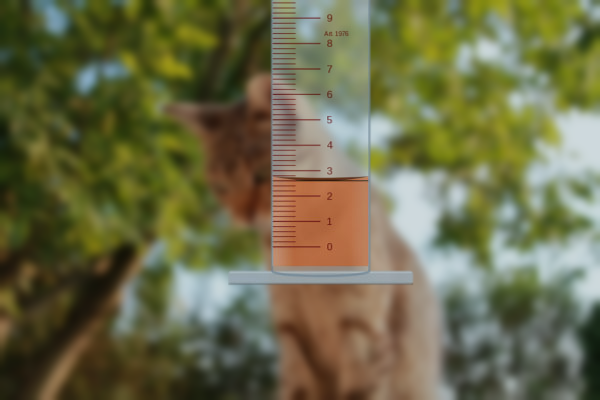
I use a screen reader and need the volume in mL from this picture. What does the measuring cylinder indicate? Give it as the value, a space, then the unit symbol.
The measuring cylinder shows 2.6 mL
